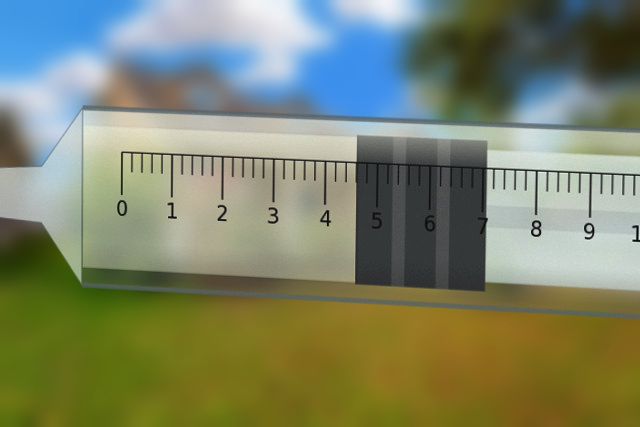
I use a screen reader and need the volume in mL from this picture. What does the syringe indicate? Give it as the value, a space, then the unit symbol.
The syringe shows 4.6 mL
